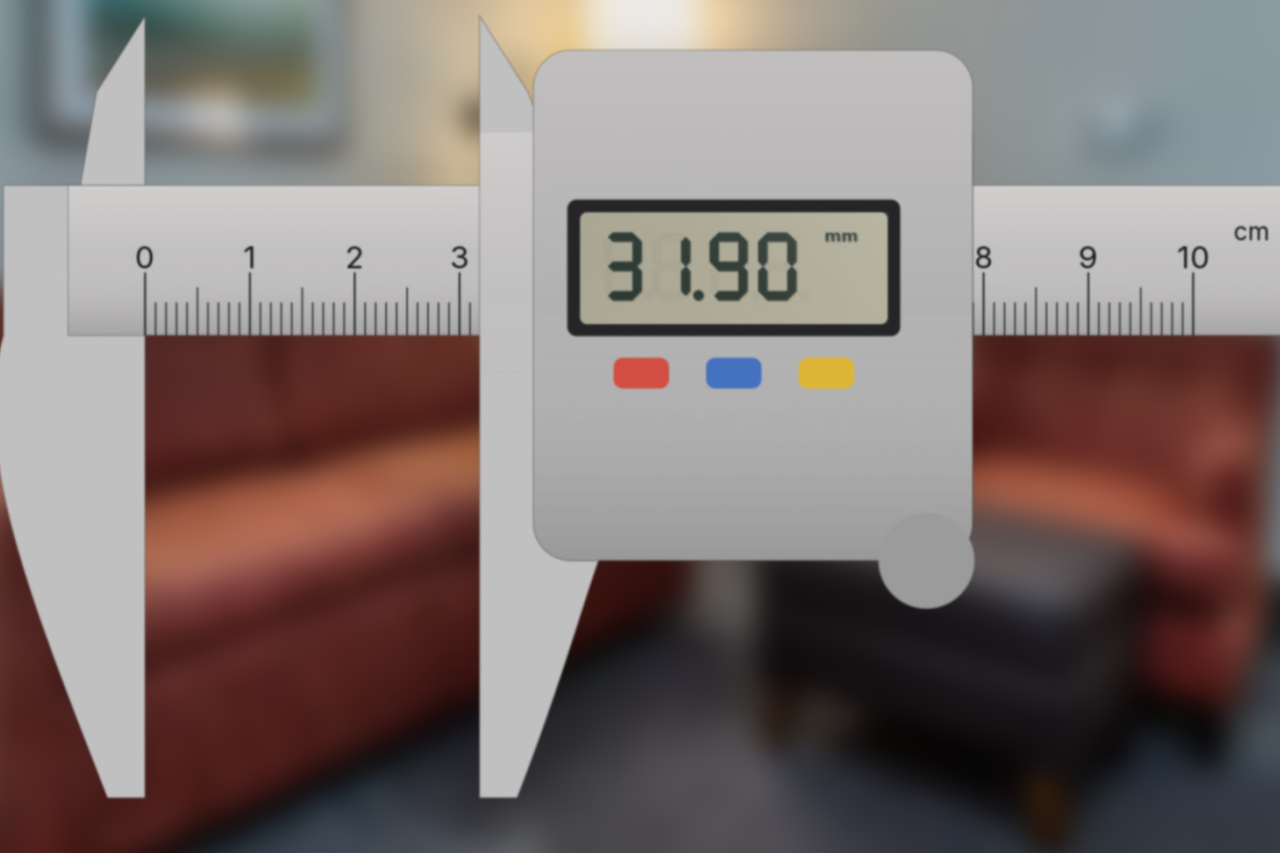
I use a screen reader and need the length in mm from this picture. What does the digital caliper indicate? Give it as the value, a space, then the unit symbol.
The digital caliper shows 31.90 mm
